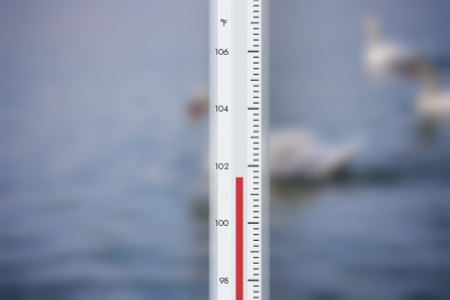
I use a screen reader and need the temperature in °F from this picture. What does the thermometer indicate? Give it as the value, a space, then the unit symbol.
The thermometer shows 101.6 °F
